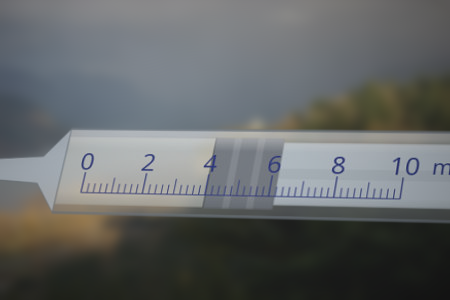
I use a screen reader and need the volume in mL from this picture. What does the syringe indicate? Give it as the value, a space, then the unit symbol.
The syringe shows 4 mL
